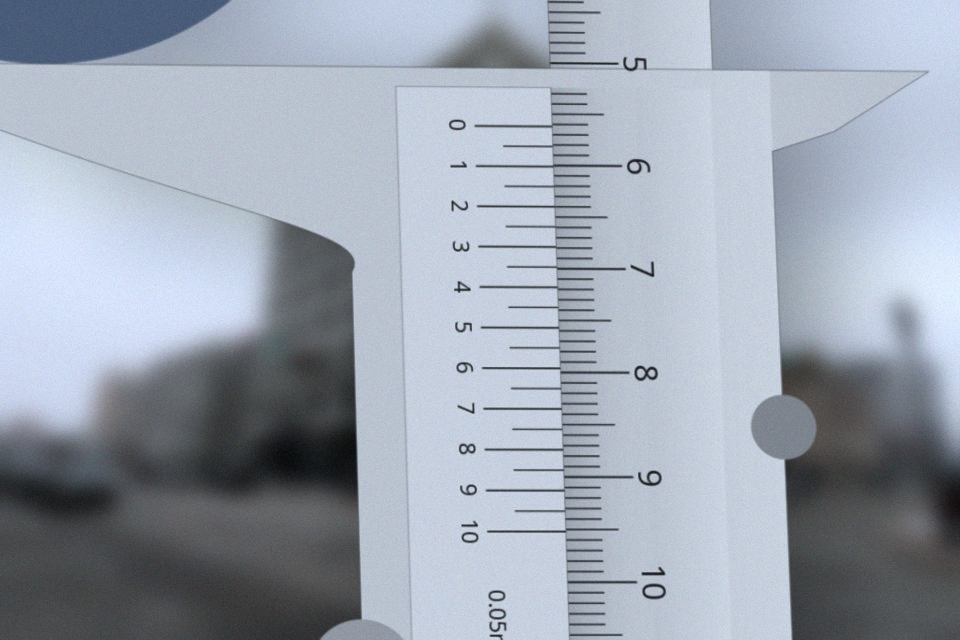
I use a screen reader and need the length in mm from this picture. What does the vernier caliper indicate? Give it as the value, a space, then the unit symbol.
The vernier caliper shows 56.2 mm
